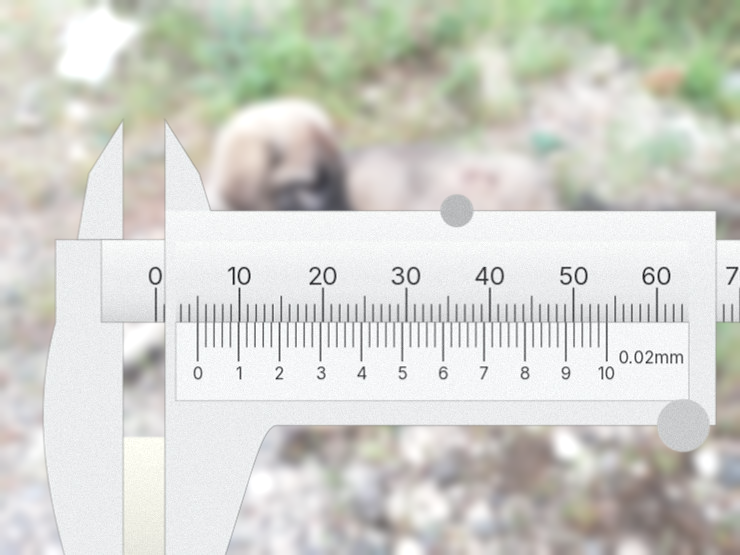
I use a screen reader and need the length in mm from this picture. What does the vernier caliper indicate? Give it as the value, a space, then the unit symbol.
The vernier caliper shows 5.0 mm
